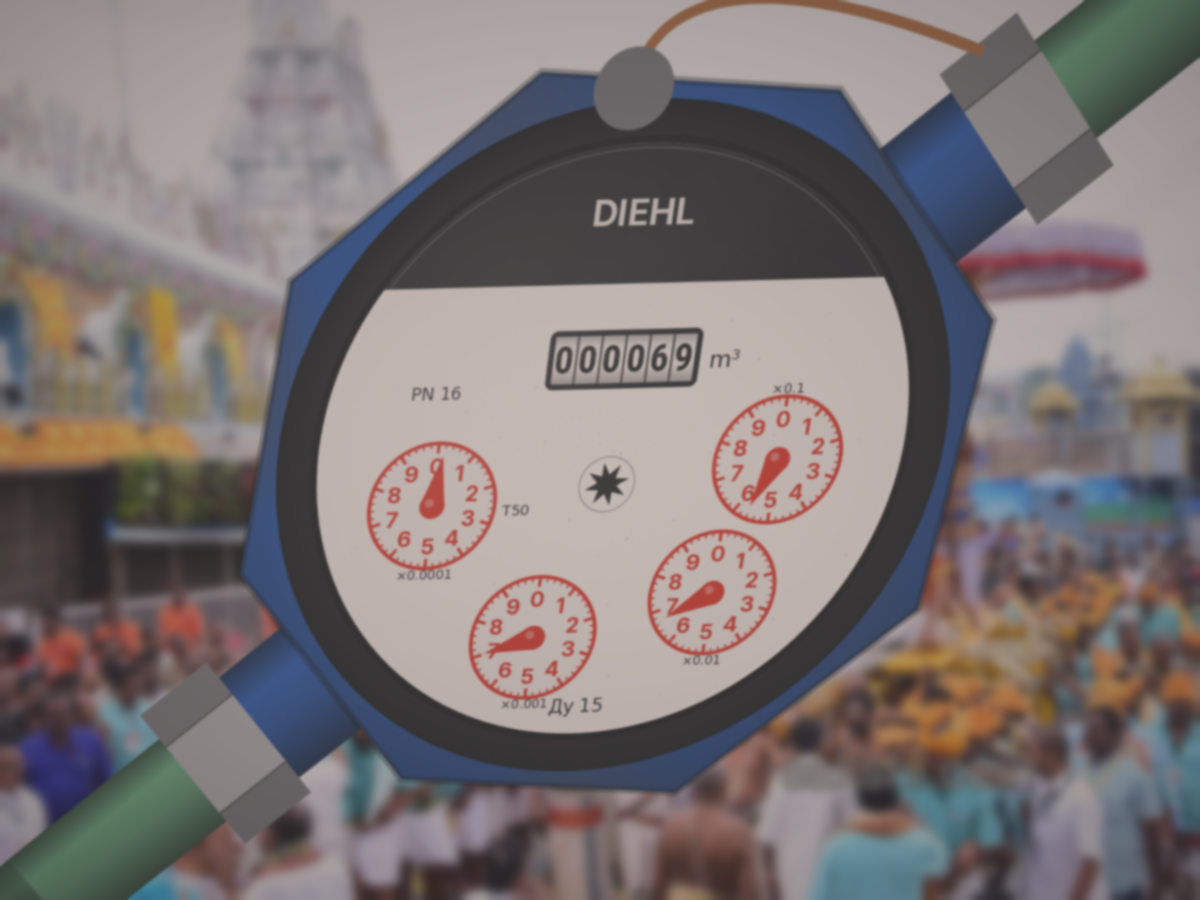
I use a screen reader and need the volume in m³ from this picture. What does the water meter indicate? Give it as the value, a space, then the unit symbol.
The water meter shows 69.5670 m³
